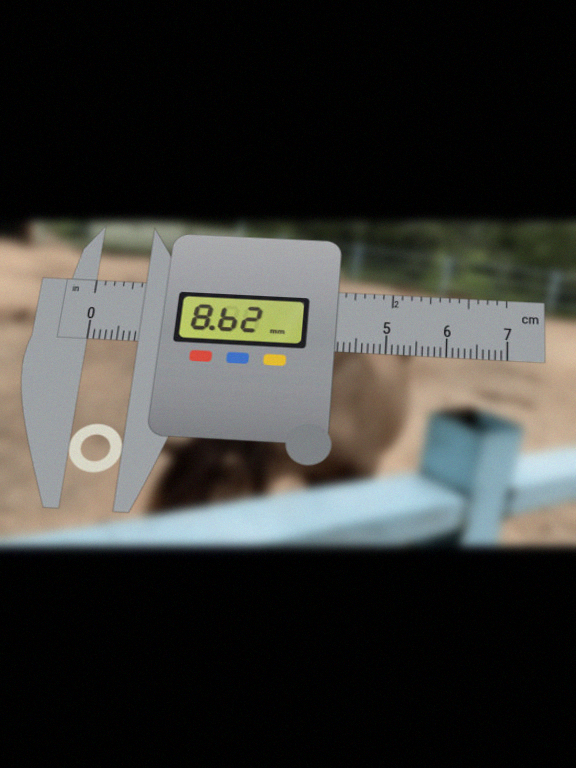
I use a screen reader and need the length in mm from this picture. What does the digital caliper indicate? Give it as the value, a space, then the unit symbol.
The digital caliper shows 8.62 mm
